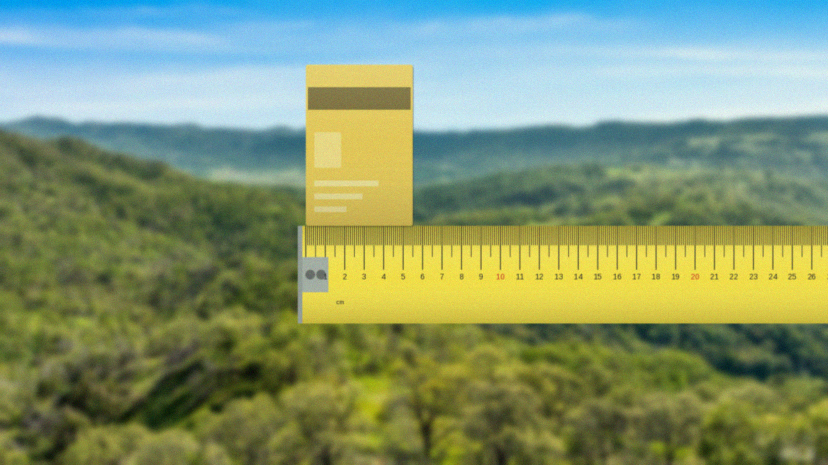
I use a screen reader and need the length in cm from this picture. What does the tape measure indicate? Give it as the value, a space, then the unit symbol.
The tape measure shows 5.5 cm
